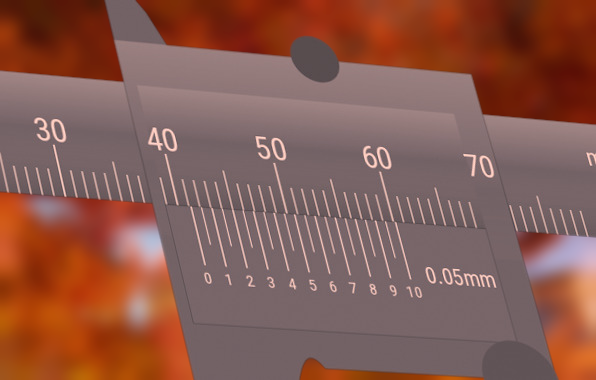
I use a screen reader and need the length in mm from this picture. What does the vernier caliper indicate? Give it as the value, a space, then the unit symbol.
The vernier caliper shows 41.2 mm
